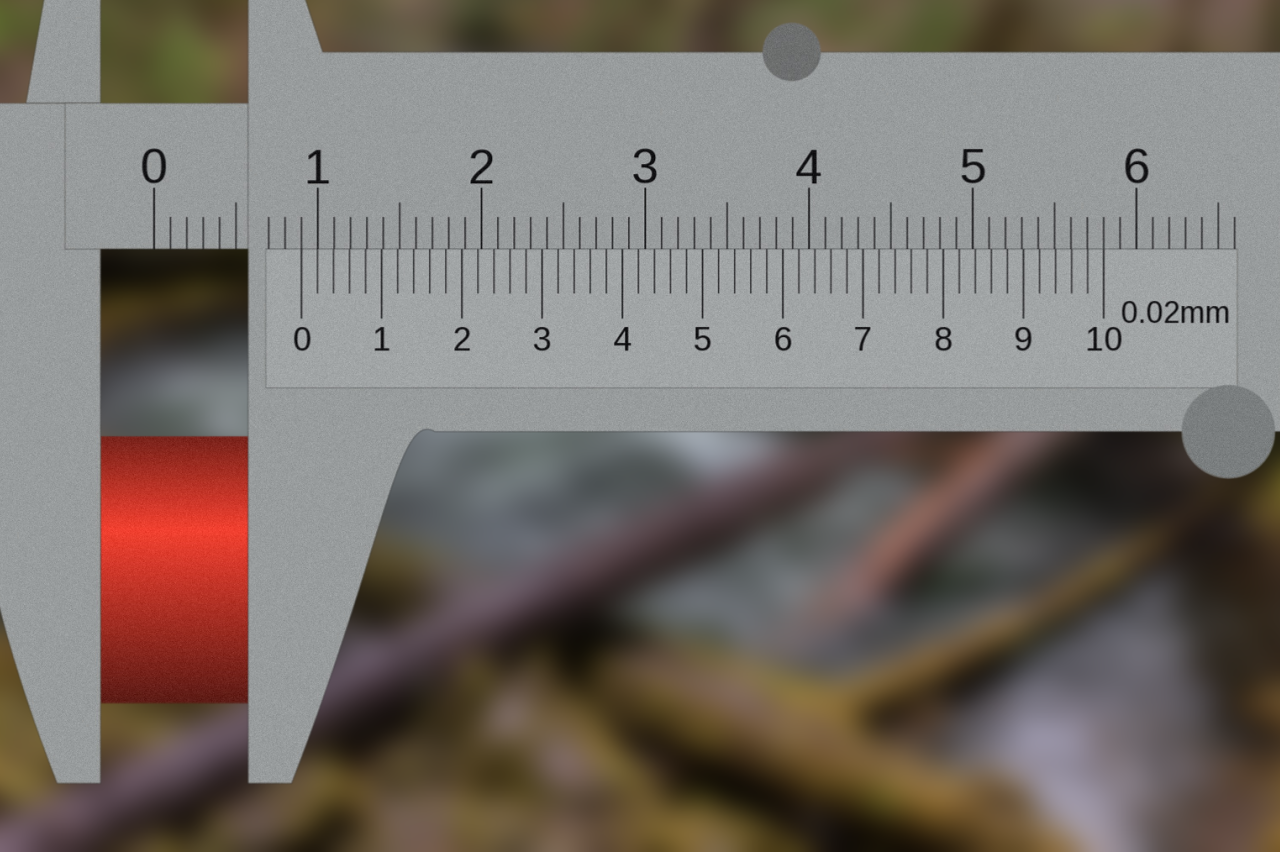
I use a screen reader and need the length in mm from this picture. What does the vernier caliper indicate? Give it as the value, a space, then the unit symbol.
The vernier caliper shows 9.0 mm
